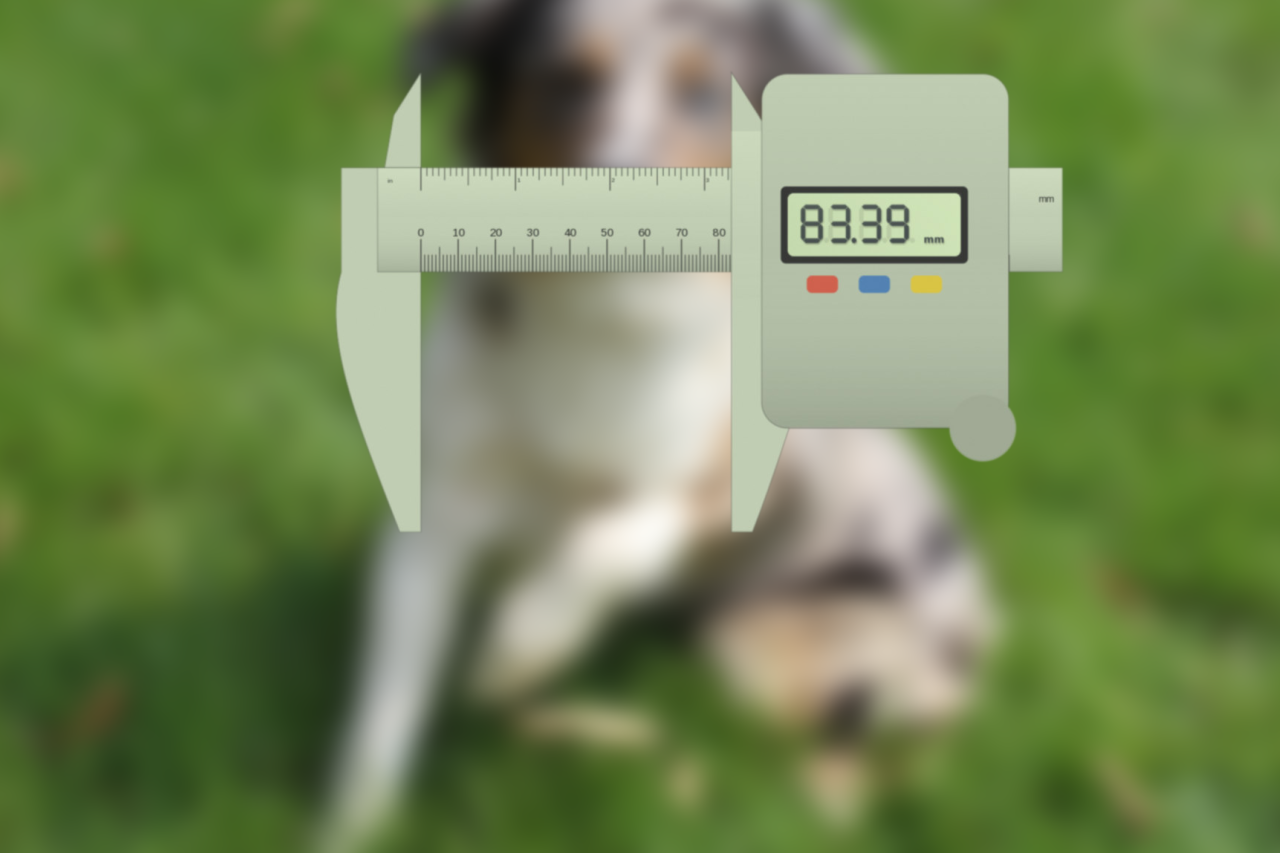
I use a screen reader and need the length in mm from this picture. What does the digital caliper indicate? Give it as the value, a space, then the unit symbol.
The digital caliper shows 83.39 mm
